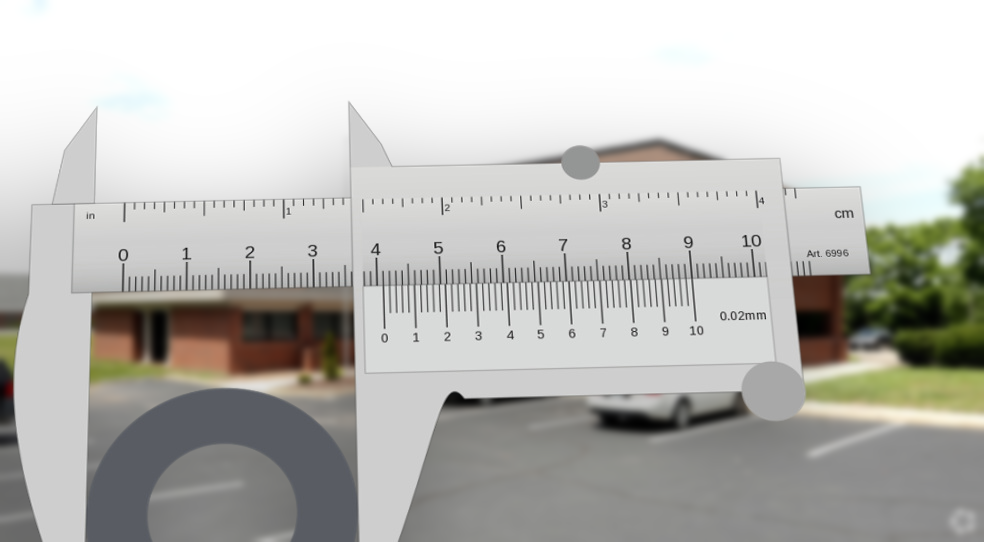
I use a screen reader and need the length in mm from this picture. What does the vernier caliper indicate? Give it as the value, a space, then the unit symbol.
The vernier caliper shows 41.0 mm
